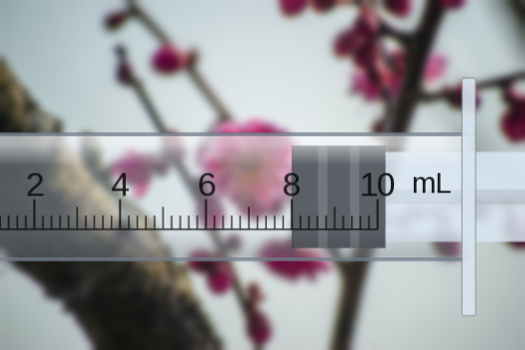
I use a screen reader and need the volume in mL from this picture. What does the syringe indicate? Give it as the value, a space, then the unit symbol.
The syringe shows 8 mL
